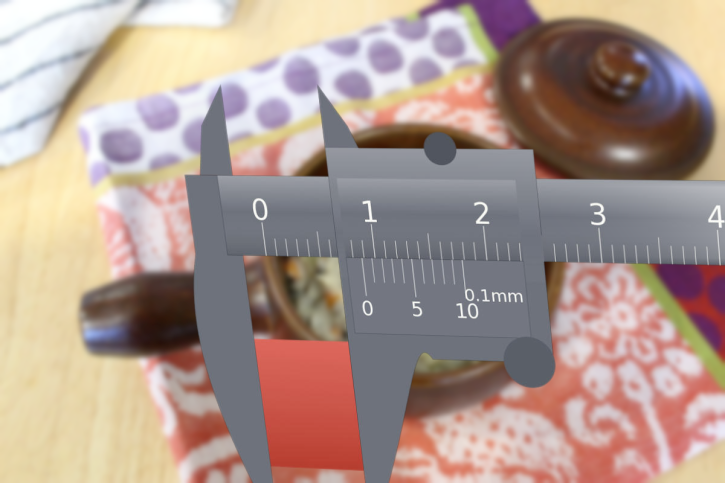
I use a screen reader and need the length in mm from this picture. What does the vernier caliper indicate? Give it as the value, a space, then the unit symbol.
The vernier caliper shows 8.8 mm
